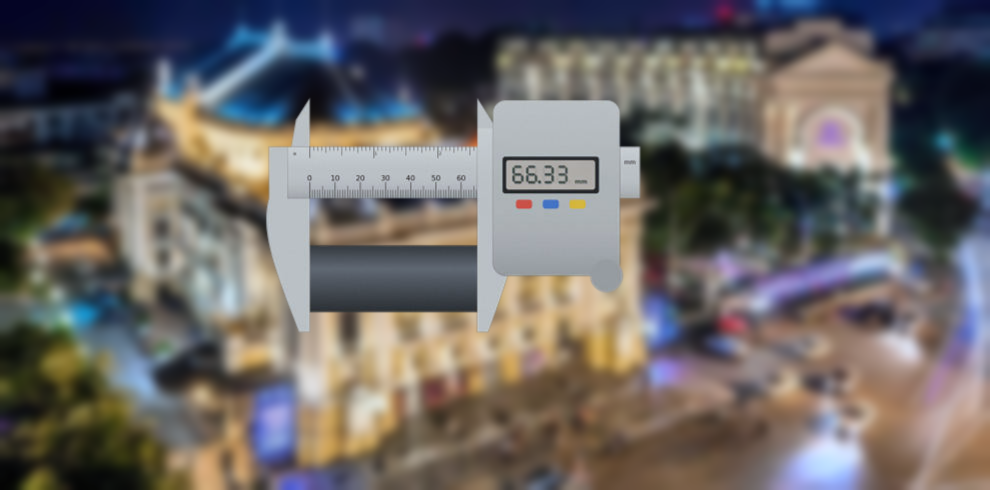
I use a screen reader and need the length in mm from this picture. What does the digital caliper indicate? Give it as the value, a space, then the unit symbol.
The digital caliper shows 66.33 mm
